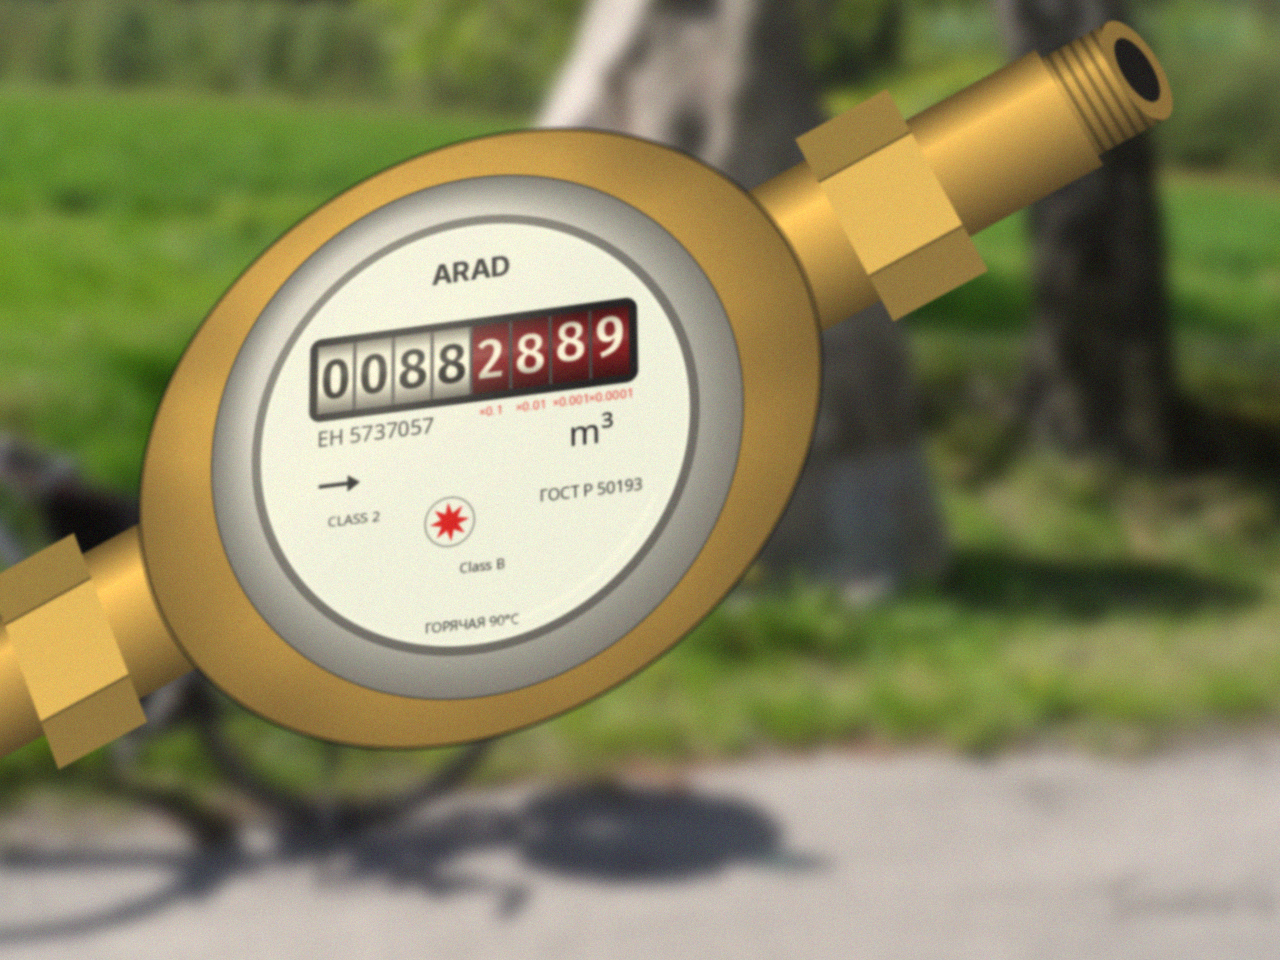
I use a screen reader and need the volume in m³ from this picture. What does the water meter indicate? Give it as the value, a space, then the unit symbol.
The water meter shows 88.2889 m³
